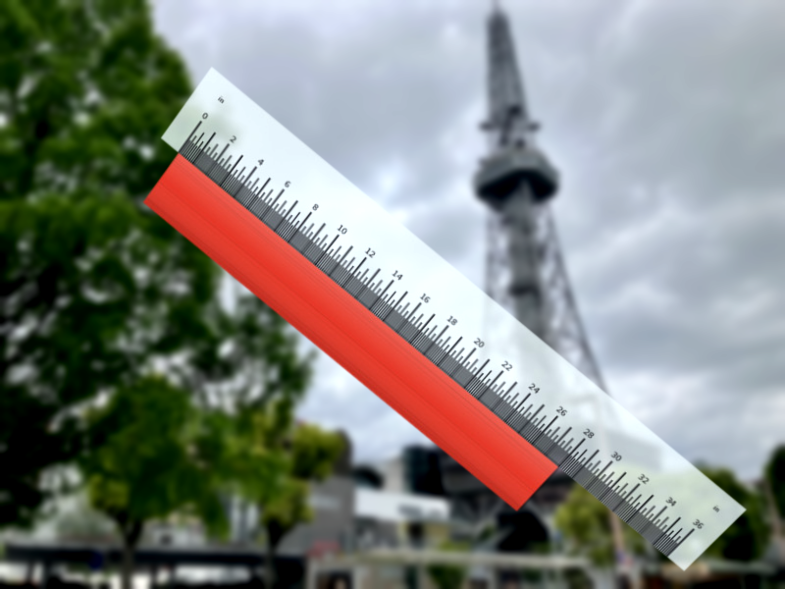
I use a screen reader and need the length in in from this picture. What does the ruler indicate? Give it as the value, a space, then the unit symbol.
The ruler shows 28 in
